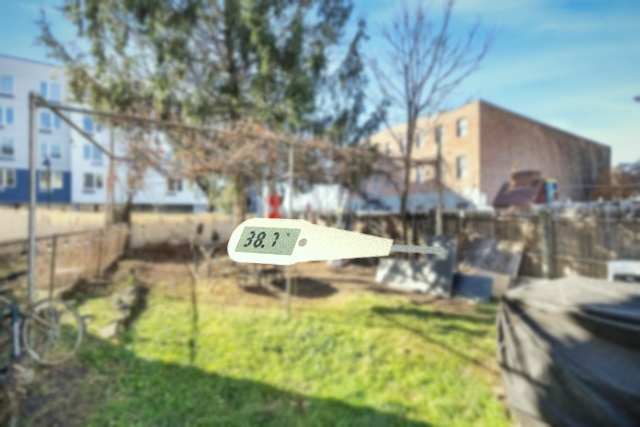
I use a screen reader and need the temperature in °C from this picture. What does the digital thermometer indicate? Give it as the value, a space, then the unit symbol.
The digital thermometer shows 38.7 °C
